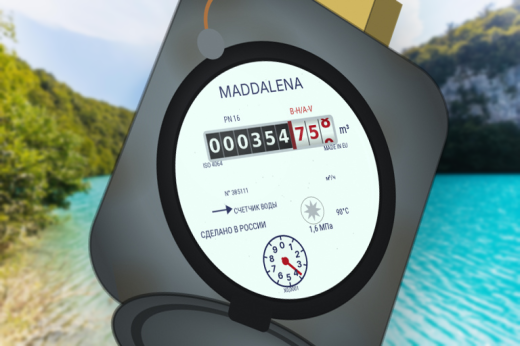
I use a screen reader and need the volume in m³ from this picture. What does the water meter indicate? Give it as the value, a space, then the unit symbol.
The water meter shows 354.7583 m³
